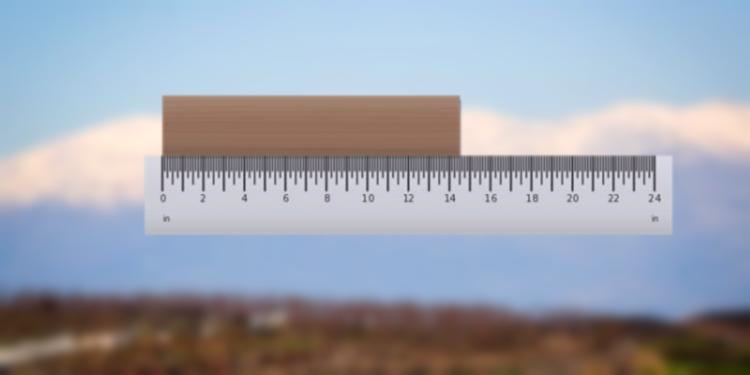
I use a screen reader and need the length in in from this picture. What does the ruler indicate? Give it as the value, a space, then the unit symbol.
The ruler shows 14.5 in
